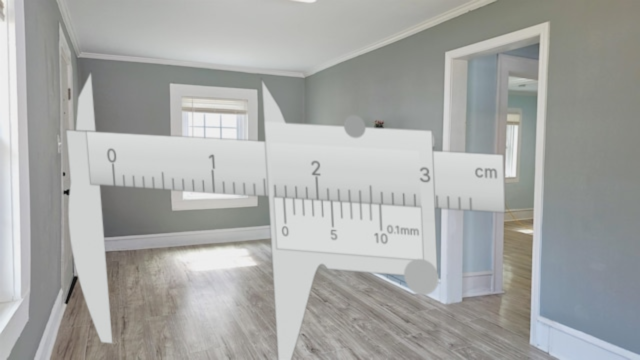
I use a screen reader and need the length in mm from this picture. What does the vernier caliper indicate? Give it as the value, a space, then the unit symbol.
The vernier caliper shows 16.8 mm
